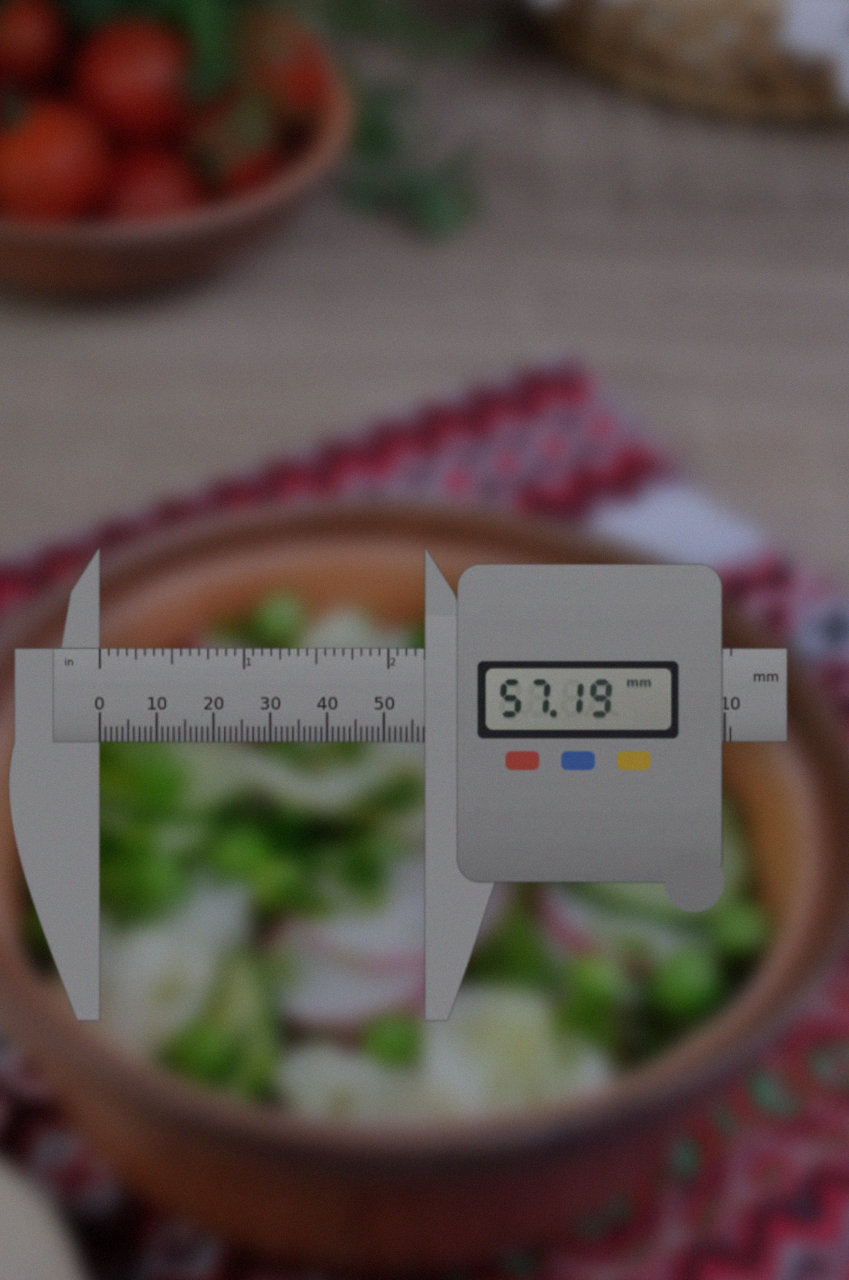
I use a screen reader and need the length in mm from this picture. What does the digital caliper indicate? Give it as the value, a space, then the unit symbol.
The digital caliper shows 57.19 mm
